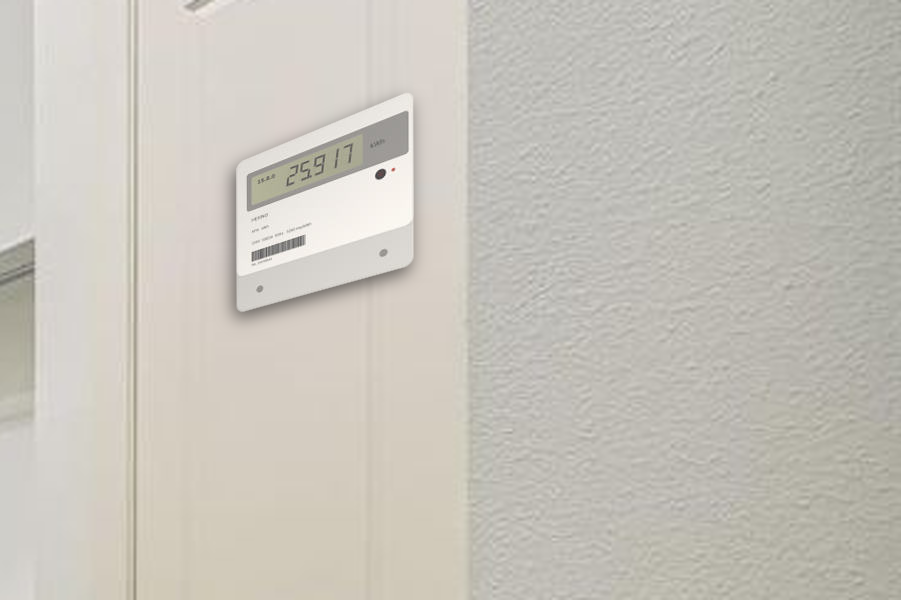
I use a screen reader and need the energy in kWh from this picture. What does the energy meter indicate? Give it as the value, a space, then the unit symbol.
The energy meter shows 25.917 kWh
